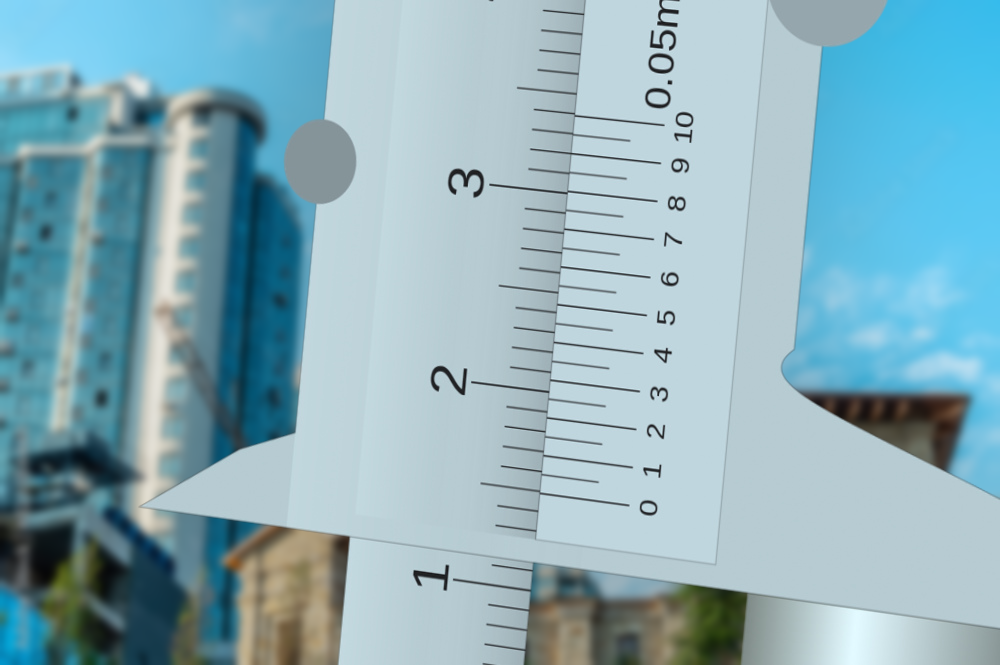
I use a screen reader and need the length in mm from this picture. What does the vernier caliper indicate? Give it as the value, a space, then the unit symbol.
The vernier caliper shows 14.9 mm
